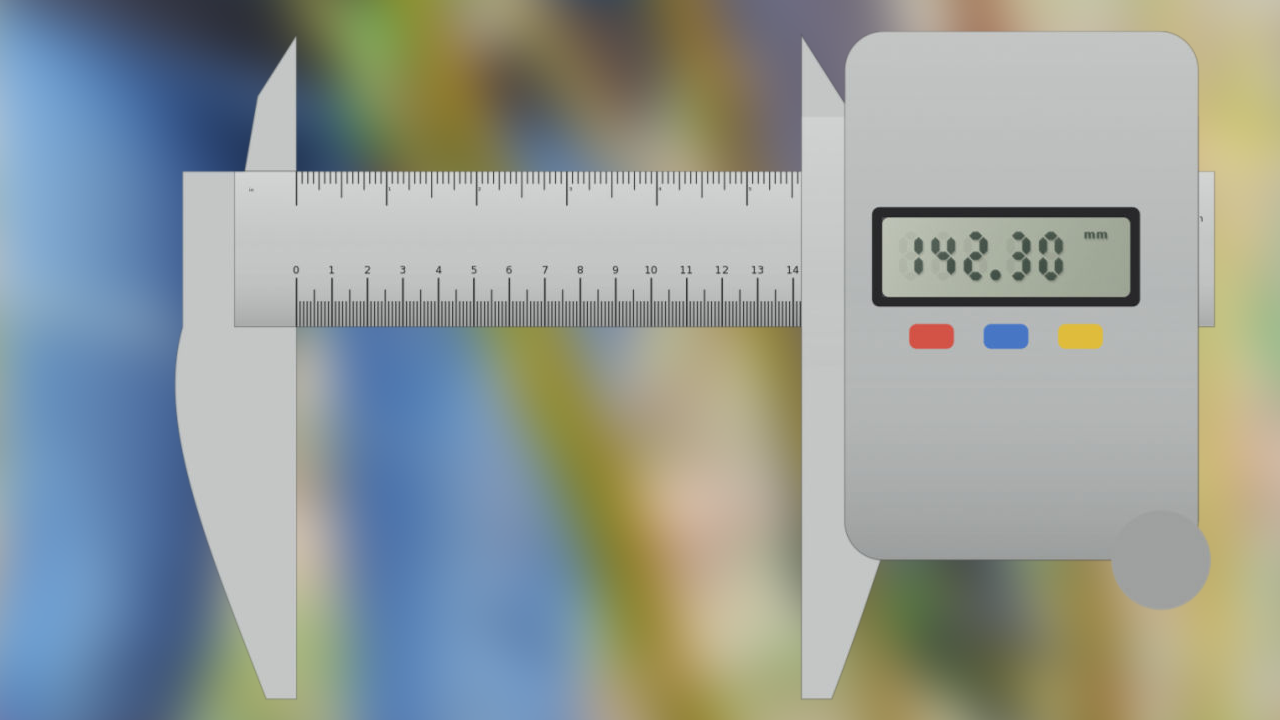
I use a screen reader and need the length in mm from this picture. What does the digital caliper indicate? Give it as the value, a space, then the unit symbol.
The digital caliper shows 142.30 mm
